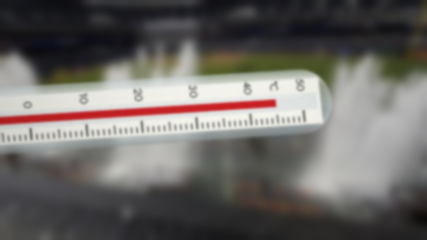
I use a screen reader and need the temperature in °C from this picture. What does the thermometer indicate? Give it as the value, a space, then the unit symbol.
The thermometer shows 45 °C
